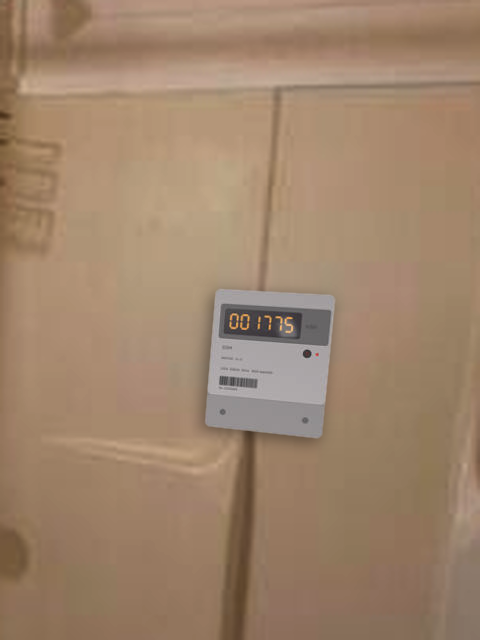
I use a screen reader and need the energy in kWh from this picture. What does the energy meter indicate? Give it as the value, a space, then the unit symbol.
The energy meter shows 1775 kWh
